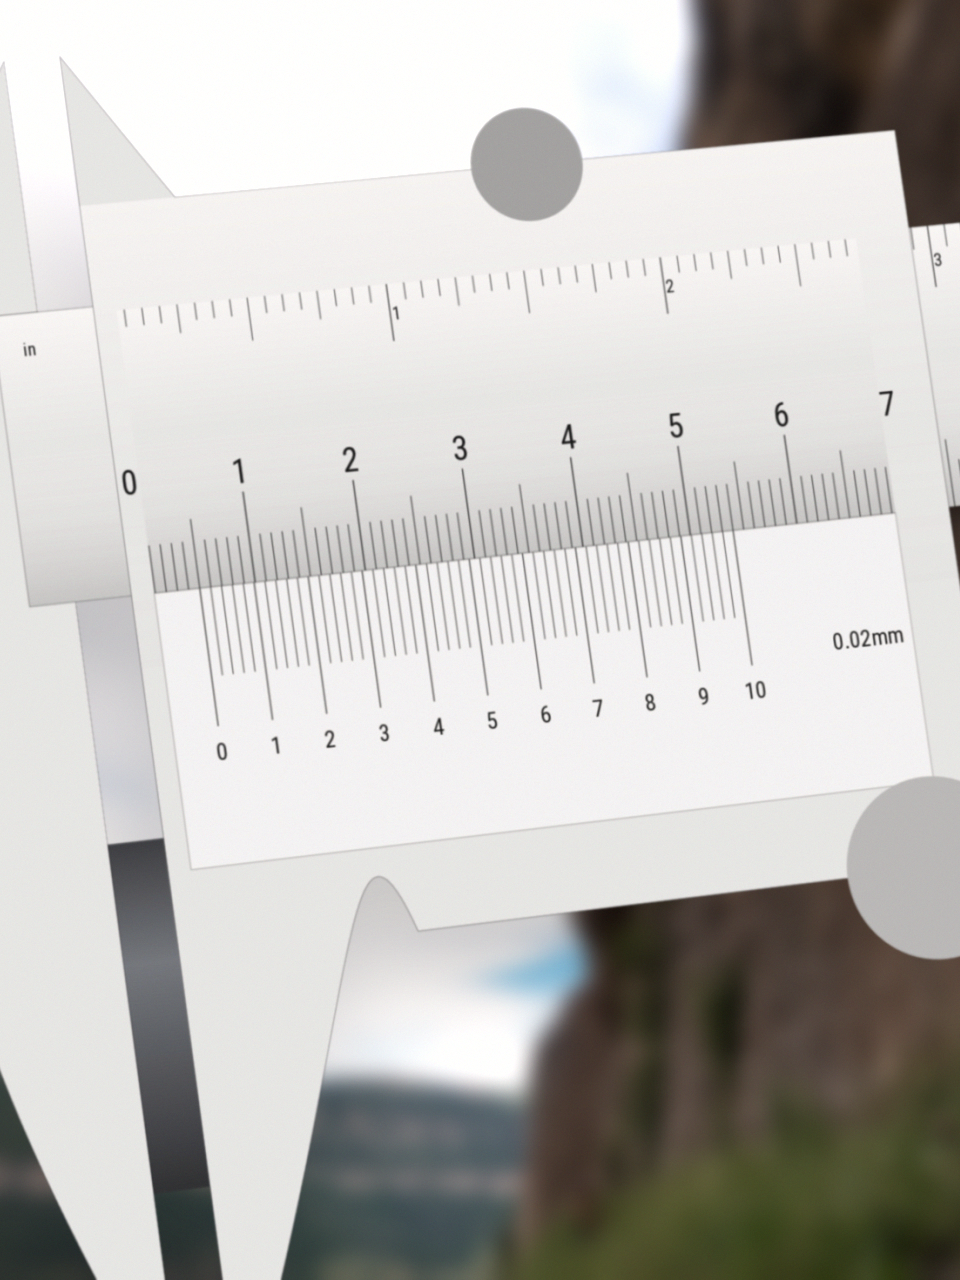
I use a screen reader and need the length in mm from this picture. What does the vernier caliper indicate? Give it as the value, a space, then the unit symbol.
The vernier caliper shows 5.0 mm
